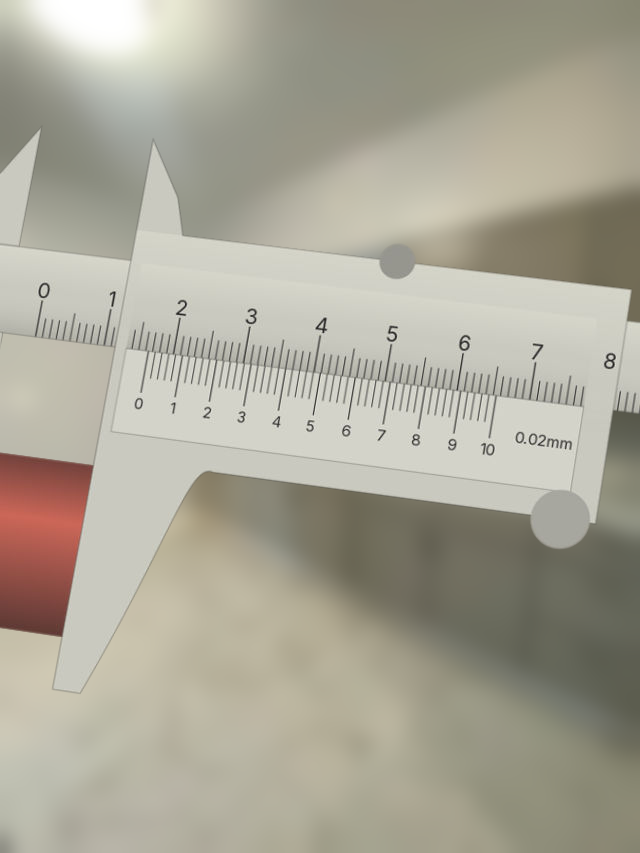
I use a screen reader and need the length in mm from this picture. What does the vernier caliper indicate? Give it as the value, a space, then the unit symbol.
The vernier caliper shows 16.4 mm
